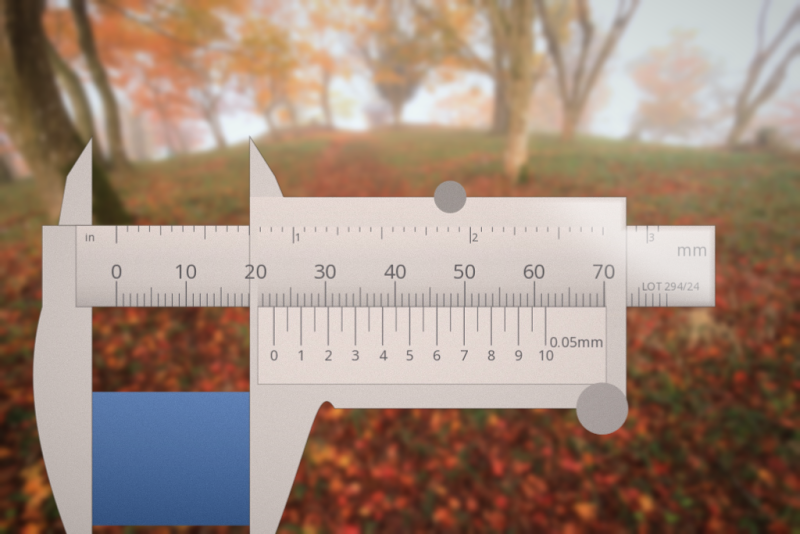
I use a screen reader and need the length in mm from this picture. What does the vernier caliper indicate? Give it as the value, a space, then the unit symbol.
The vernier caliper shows 22.6 mm
